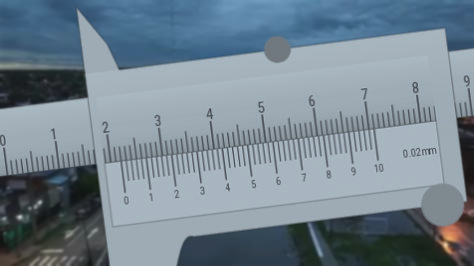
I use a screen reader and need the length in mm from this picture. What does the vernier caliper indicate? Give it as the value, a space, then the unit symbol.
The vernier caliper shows 22.0 mm
